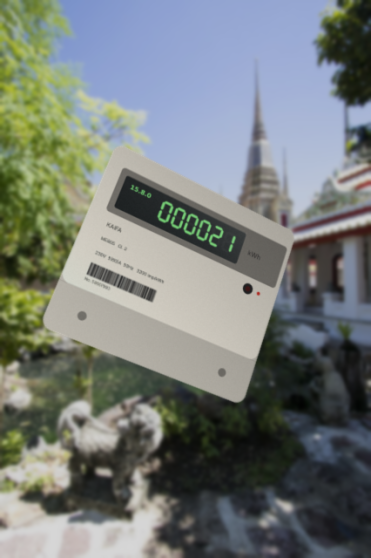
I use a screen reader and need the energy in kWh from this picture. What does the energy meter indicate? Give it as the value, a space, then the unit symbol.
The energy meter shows 21 kWh
